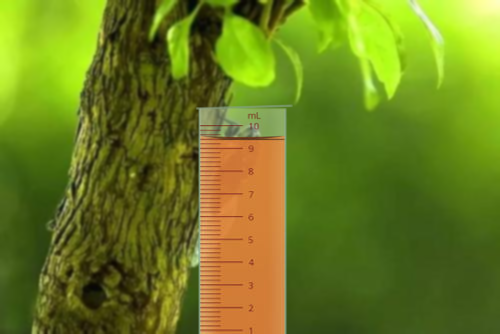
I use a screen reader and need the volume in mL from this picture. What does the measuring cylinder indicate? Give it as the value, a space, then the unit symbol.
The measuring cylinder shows 9.4 mL
